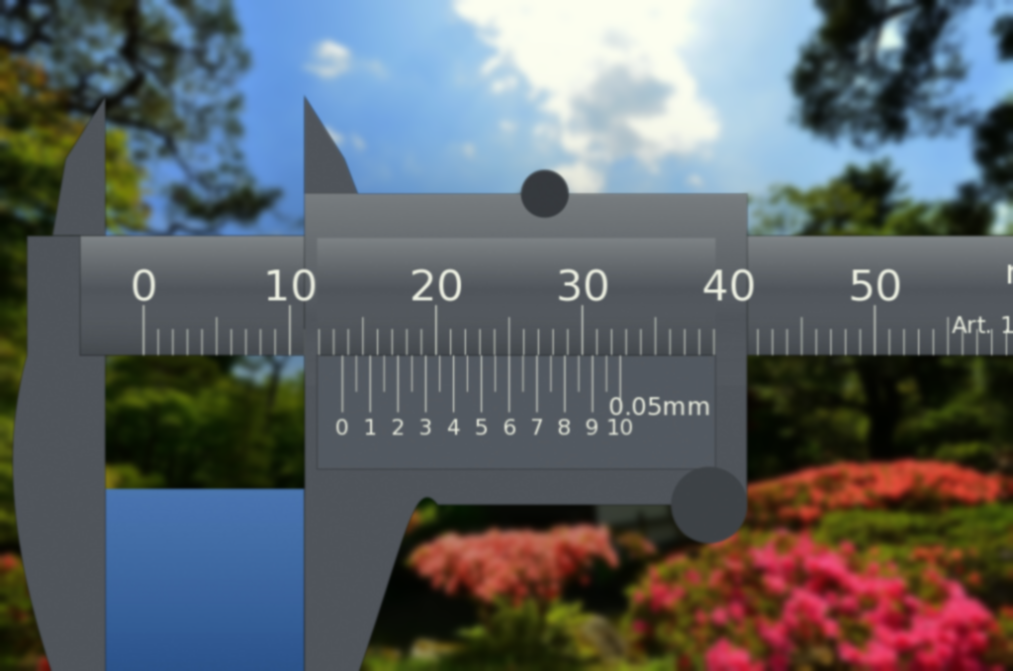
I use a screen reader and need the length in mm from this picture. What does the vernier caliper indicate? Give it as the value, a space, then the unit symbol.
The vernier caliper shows 13.6 mm
